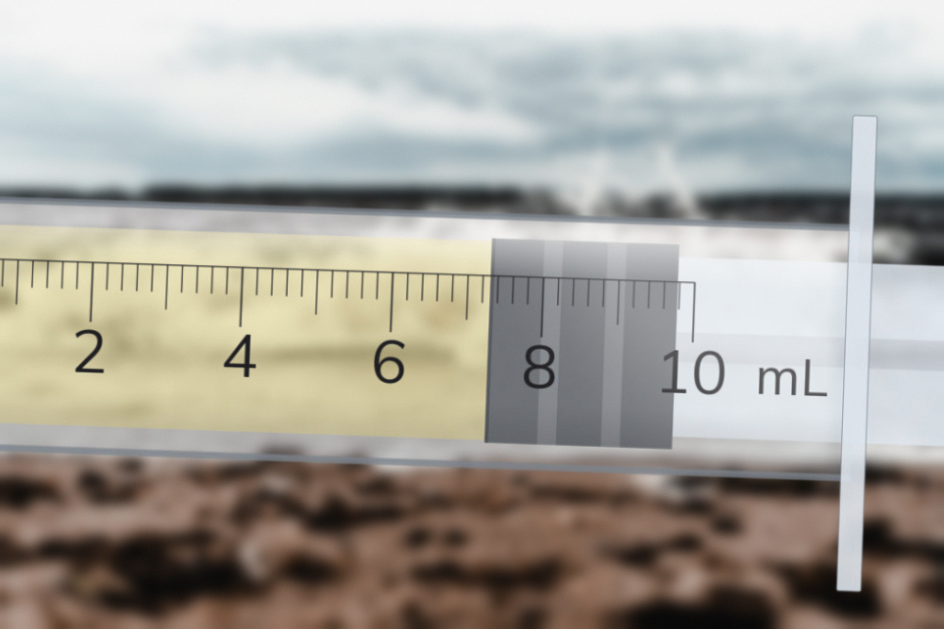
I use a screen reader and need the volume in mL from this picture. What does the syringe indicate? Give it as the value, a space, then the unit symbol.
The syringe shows 7.3 mL
